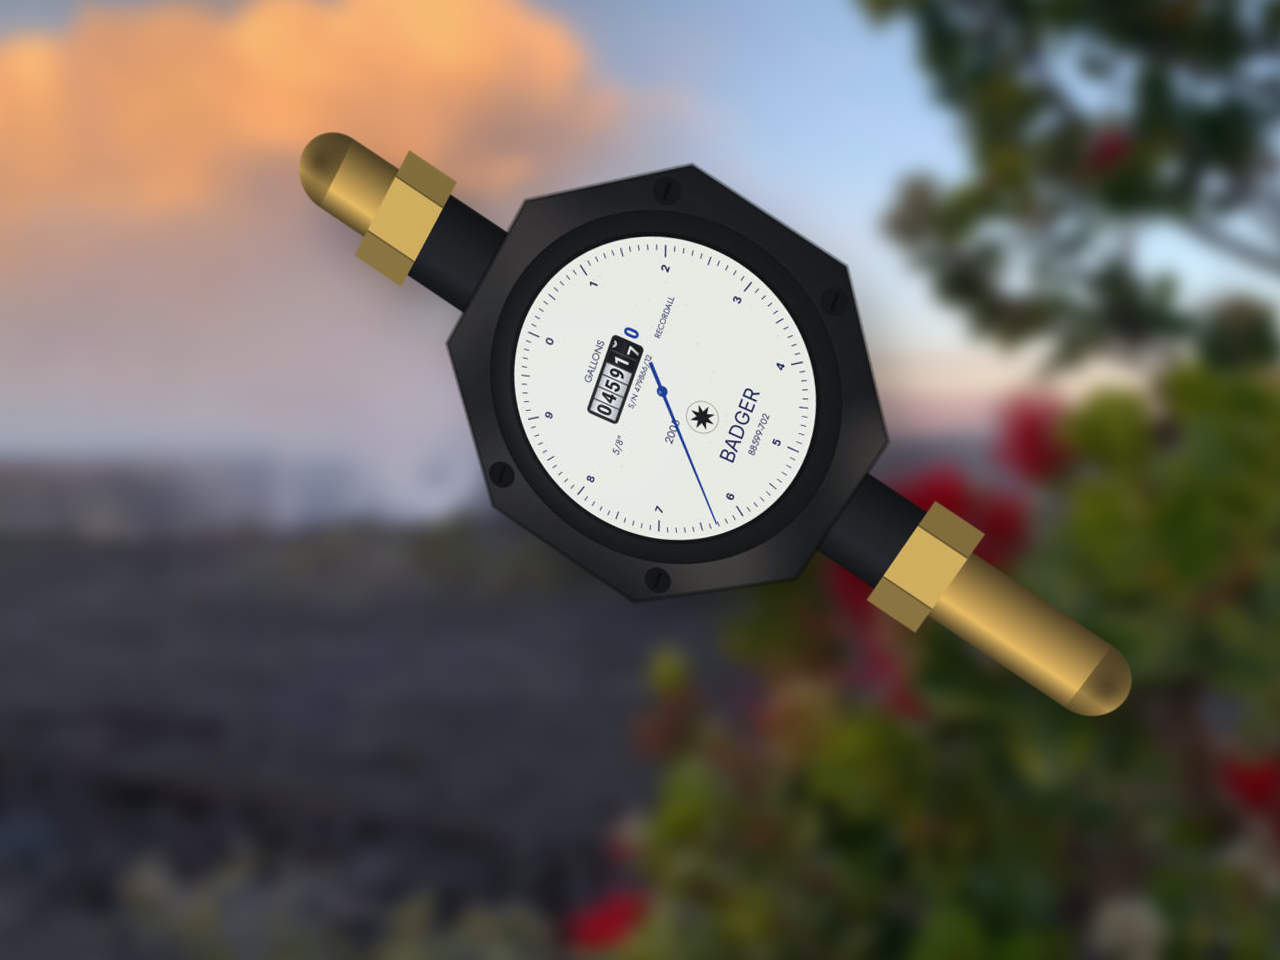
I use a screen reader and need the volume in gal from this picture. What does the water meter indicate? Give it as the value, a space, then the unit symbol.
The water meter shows 459166.3 gal
